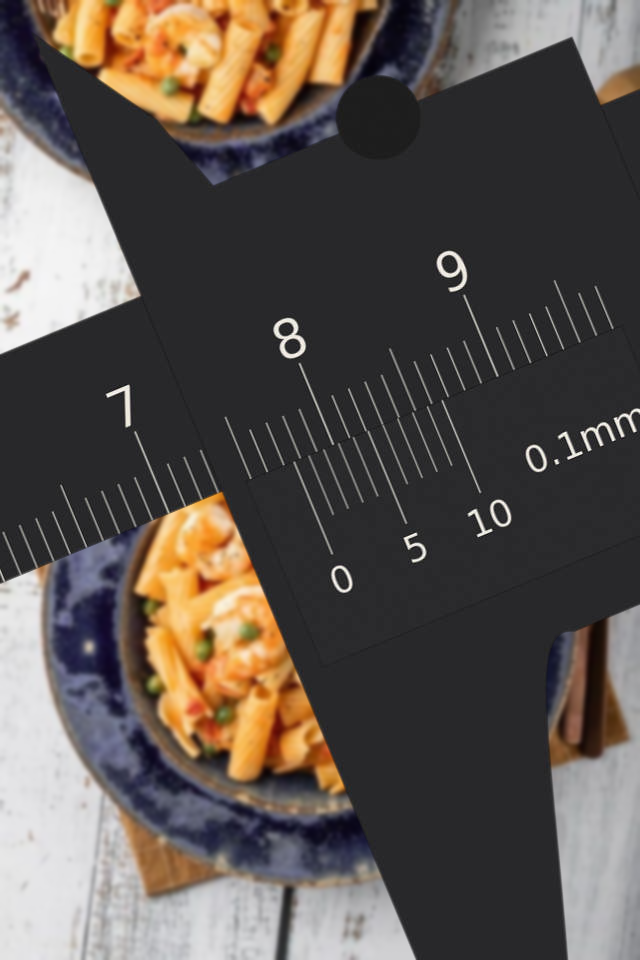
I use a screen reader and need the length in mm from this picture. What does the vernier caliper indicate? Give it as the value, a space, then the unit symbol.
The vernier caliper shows 77.6 mm
